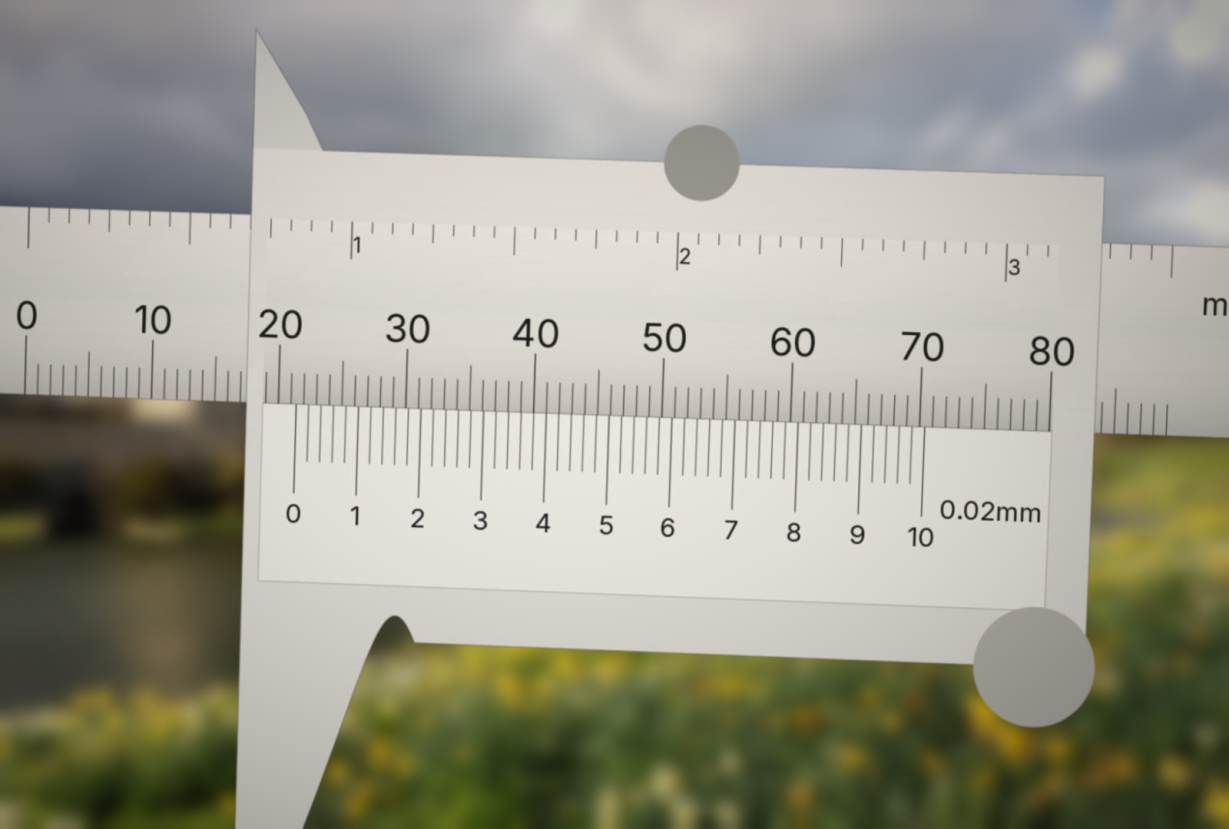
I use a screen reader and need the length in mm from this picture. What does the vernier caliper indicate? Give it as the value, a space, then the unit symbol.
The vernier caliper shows 21.4 mm
